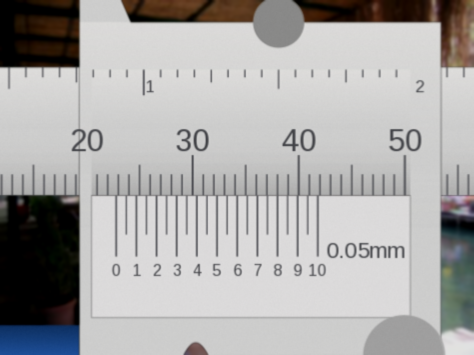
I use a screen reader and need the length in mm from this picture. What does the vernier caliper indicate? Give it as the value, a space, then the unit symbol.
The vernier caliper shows 22.8 mm
